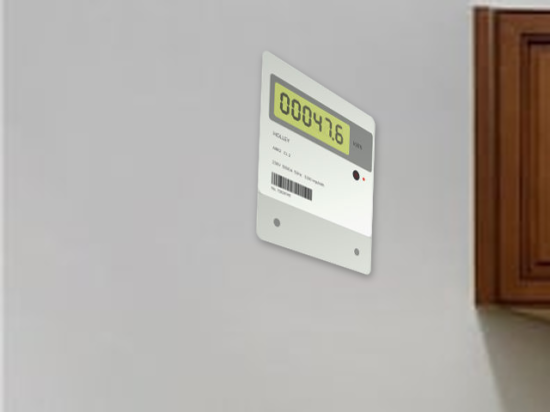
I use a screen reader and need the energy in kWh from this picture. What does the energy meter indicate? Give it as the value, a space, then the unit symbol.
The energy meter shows 47.6 kWh
